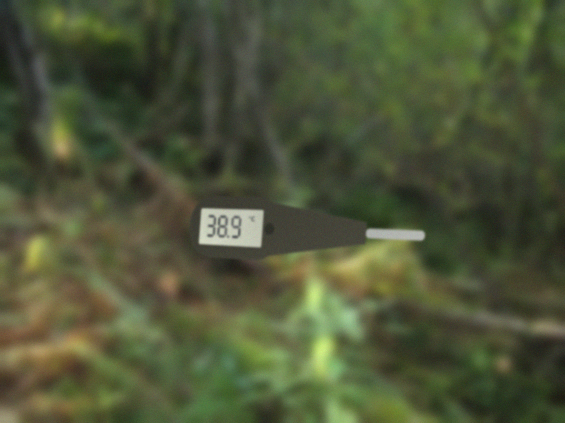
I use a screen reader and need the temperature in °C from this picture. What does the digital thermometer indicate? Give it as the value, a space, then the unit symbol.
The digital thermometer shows 38.9 °C
